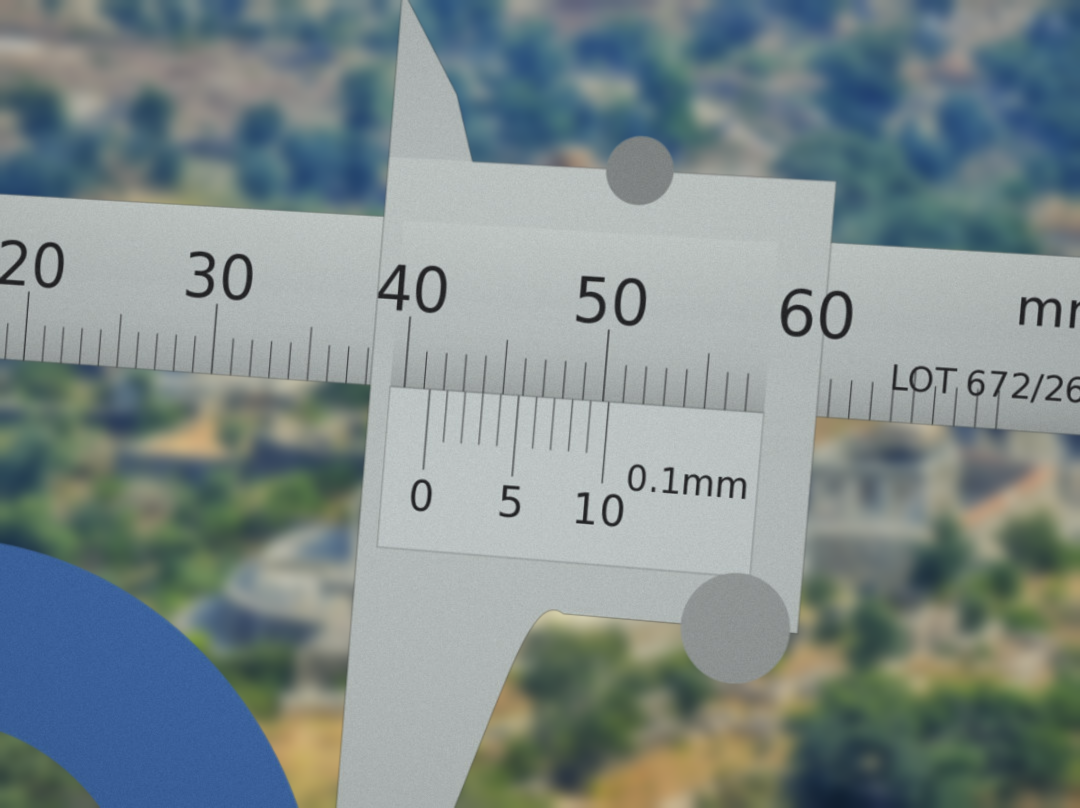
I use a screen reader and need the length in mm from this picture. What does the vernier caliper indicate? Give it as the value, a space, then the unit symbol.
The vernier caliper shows 41.3 mm
